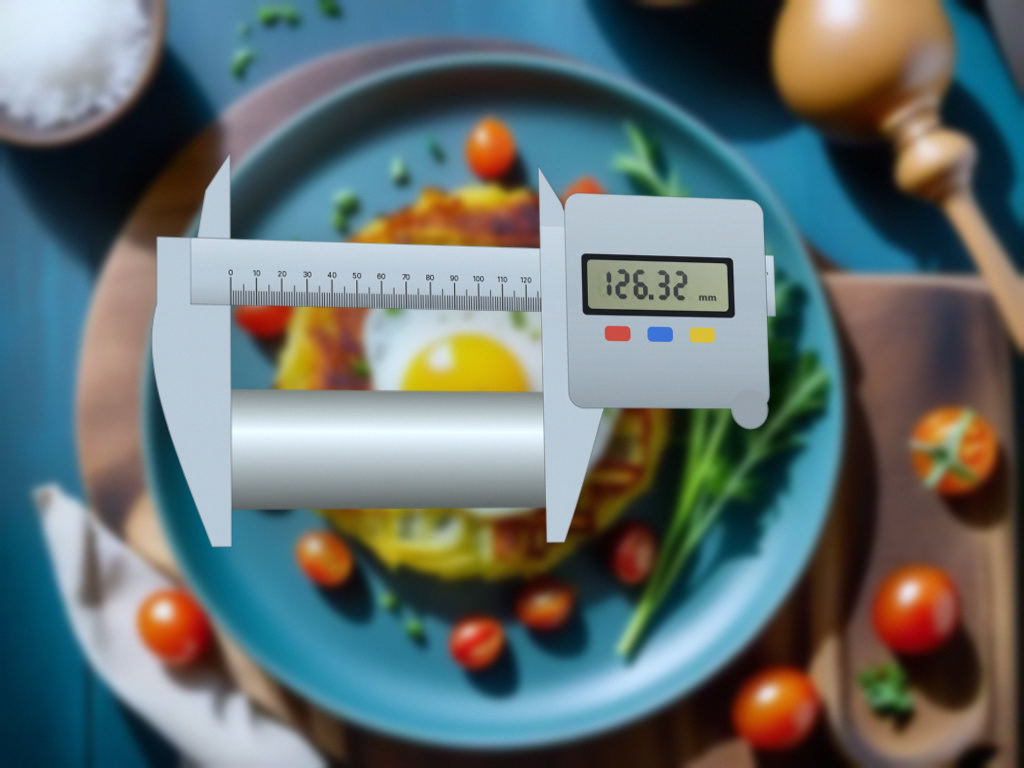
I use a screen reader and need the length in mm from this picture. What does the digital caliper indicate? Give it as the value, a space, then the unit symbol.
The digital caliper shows 126.32 mm
